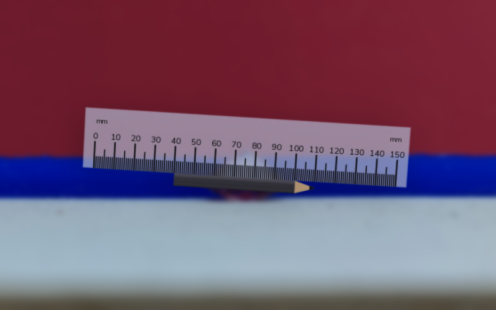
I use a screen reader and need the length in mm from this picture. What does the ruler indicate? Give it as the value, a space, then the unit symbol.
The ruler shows 70 mm
